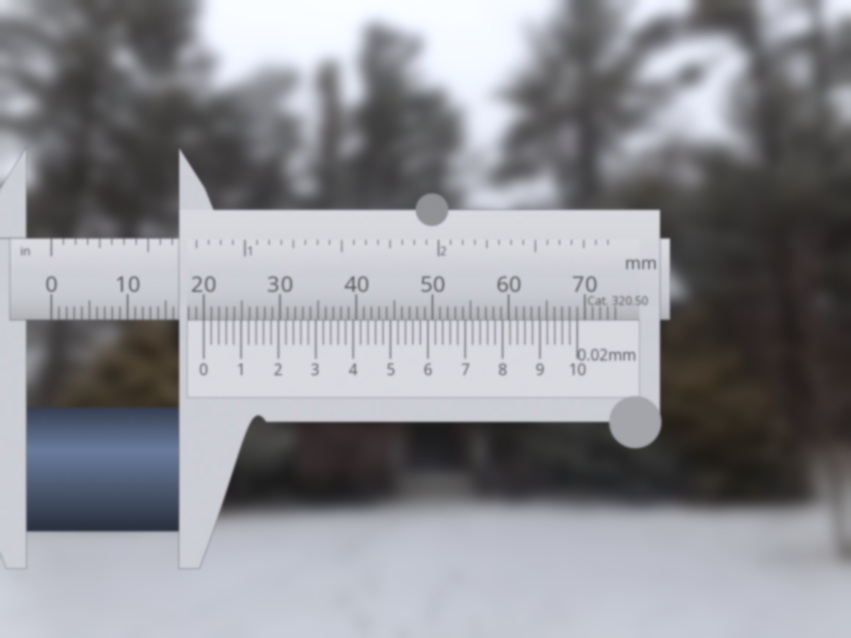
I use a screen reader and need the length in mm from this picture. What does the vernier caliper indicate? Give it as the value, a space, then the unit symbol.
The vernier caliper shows 20.0 mm
